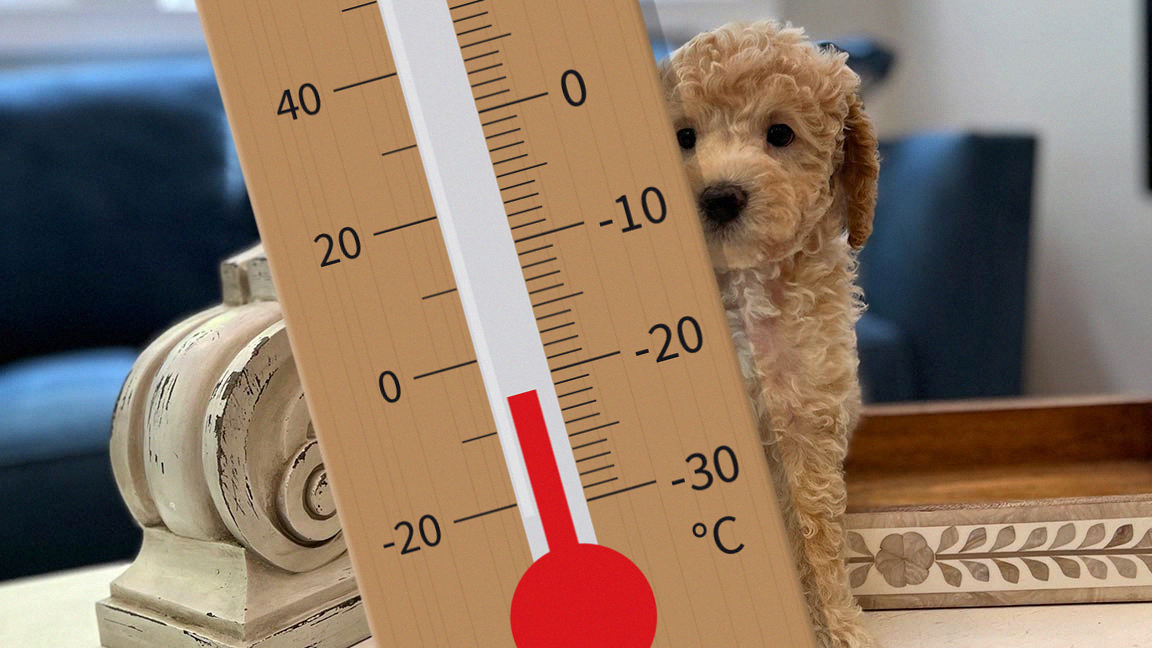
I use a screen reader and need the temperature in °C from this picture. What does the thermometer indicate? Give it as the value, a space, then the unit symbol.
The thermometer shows -21 °C
